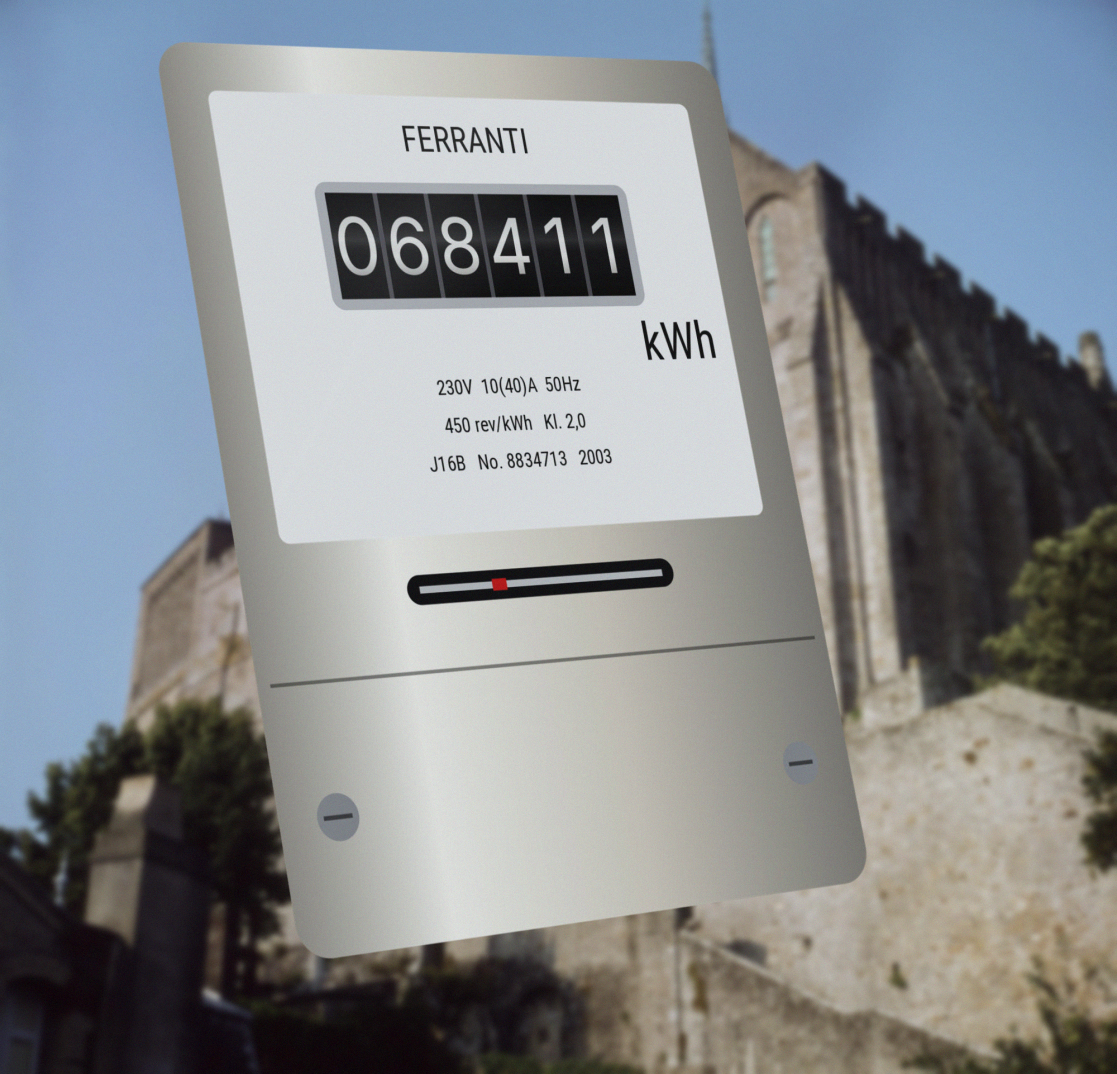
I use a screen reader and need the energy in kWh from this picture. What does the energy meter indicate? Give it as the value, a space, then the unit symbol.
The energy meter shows 68411 kWh
